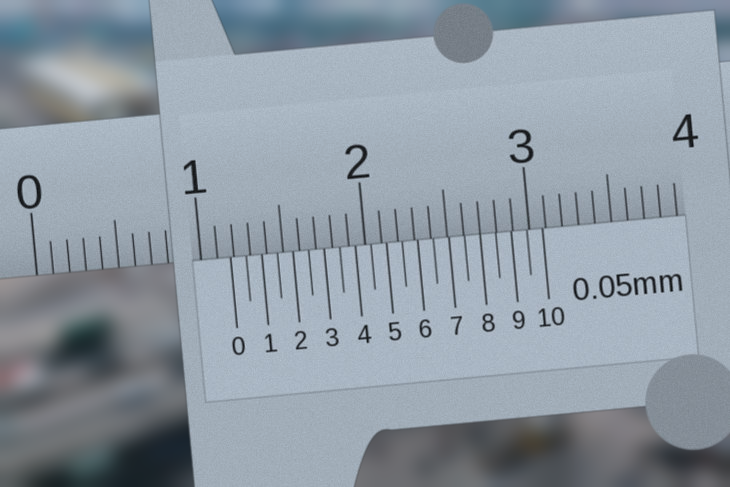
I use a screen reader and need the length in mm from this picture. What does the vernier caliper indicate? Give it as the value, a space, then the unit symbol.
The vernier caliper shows 11.8 mm
